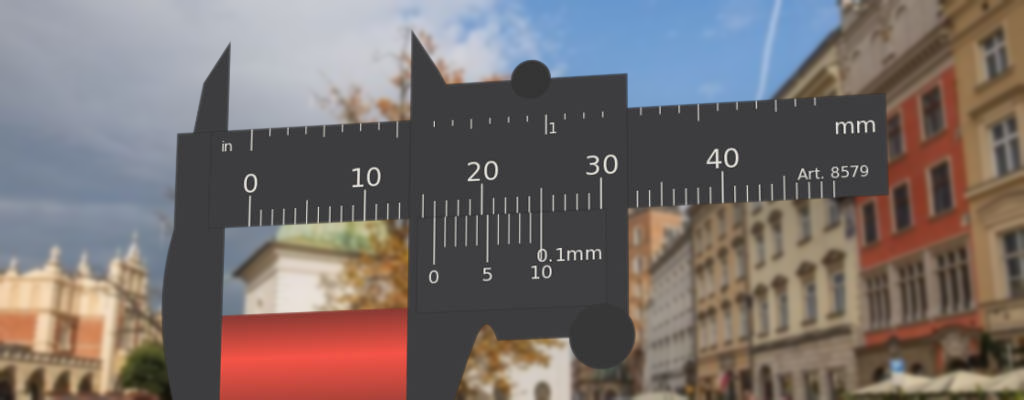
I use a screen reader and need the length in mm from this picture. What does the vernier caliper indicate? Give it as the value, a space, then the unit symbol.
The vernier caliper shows 16.0 mm
